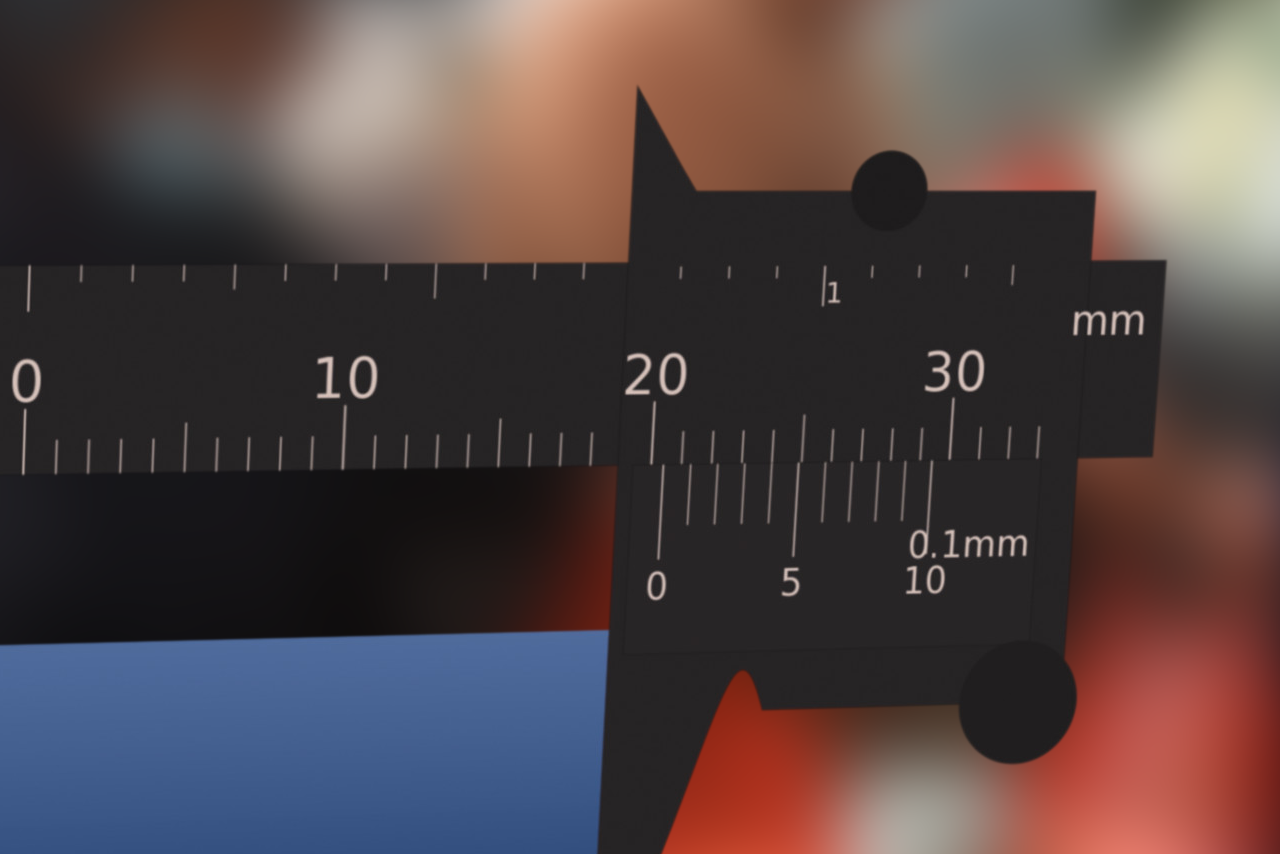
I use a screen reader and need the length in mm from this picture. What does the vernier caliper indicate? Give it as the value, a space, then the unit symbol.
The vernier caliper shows 20.4 mm
